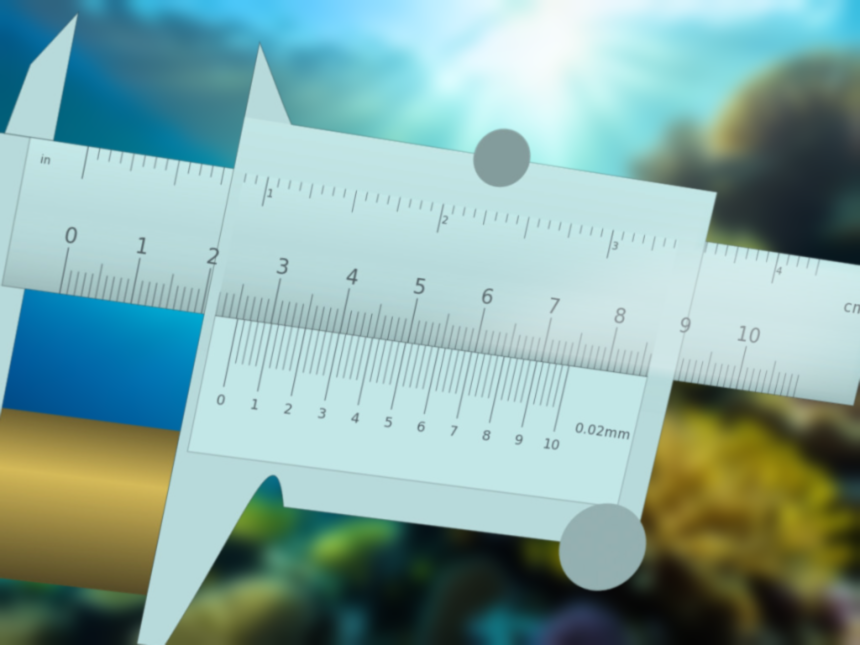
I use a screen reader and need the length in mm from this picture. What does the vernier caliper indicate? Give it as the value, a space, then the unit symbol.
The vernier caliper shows 25.2 mm
